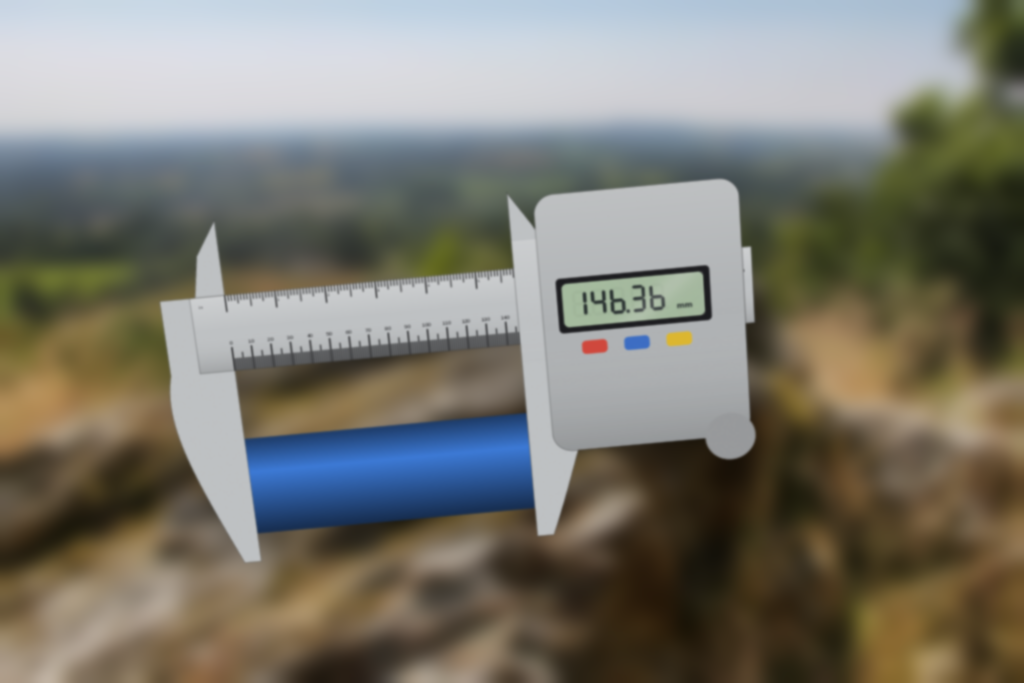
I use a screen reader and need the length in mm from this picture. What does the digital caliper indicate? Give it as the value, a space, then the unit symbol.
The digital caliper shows 146.36 mm
